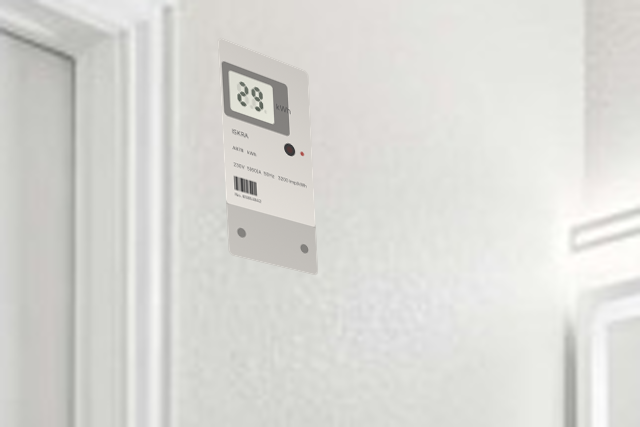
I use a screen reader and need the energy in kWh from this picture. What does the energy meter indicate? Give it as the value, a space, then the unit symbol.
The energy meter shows 29 kWh
